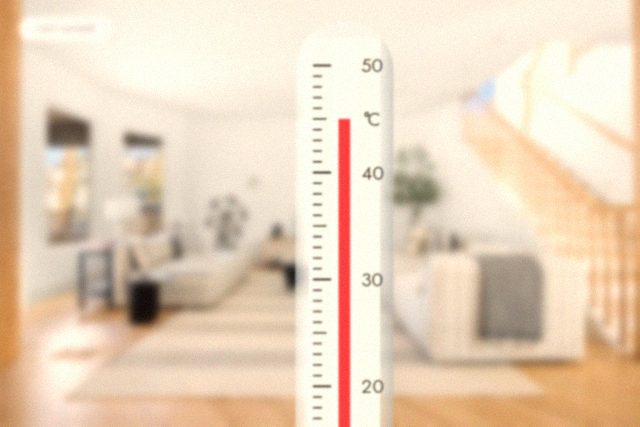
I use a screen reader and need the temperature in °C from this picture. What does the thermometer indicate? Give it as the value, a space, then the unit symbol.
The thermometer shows 45 °C
